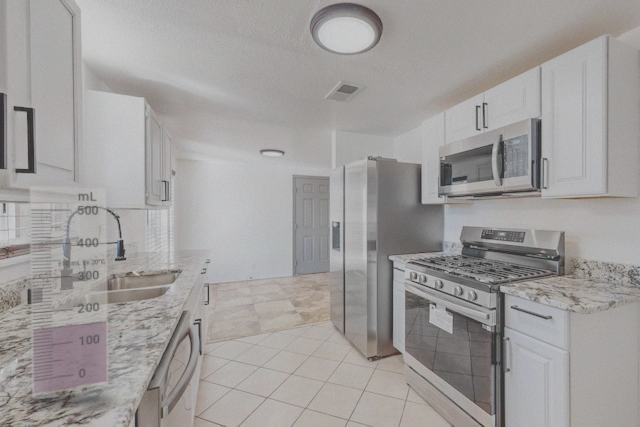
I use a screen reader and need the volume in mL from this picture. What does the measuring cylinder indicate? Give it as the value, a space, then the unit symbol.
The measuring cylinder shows 150 mL
